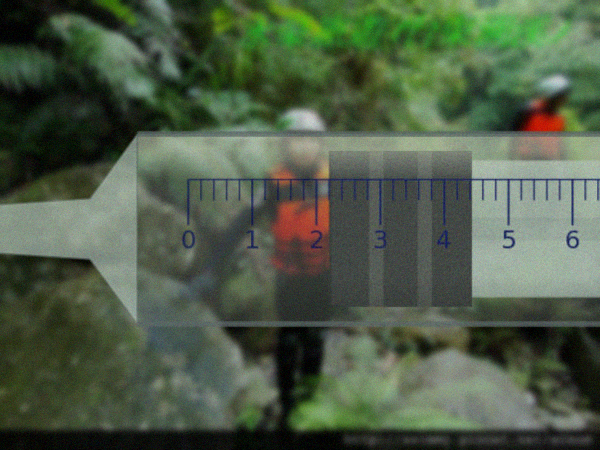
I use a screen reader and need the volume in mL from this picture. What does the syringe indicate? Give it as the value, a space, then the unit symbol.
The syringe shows 2.2 mL
